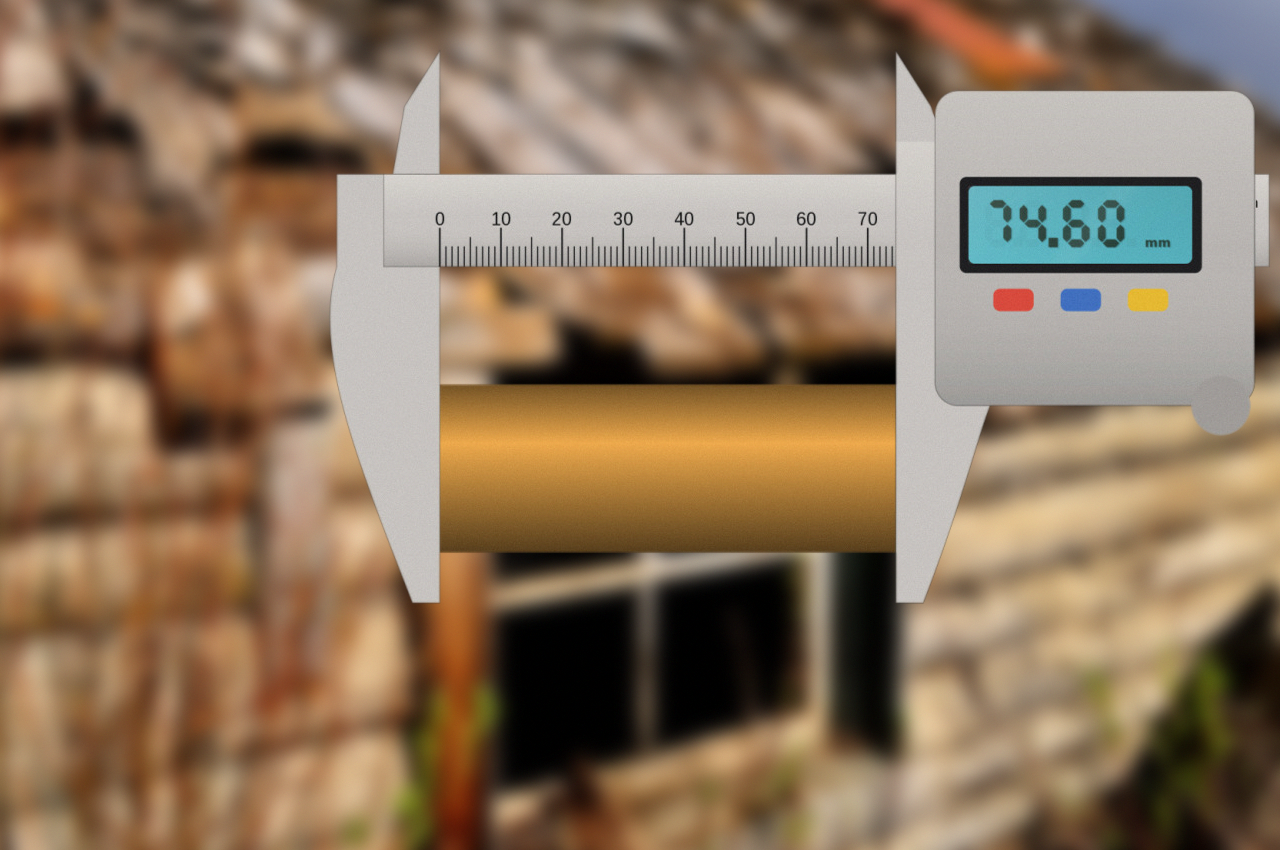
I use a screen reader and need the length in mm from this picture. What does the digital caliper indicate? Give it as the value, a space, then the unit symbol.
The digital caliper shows 74.60 mm
